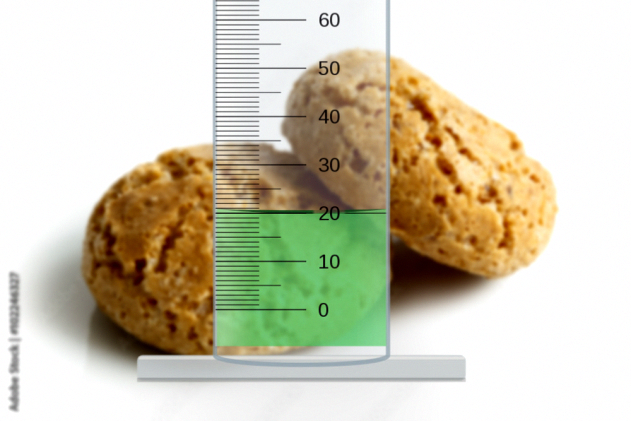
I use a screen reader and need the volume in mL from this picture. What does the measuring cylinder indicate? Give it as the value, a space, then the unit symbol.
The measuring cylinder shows 20 mL
